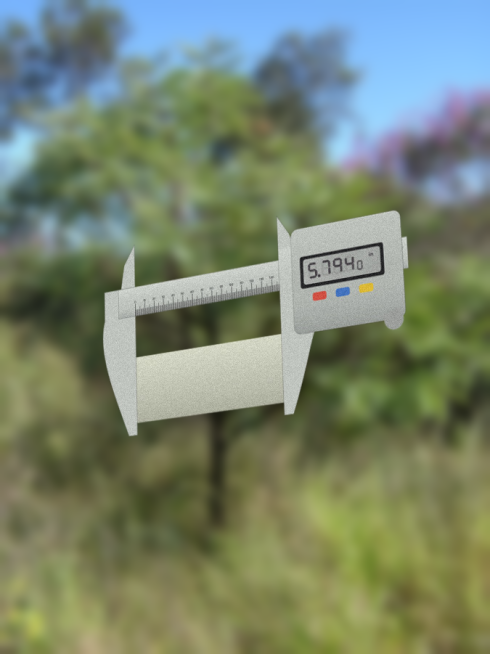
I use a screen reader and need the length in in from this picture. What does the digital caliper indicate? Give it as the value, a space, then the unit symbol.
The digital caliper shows 5.7940 in
